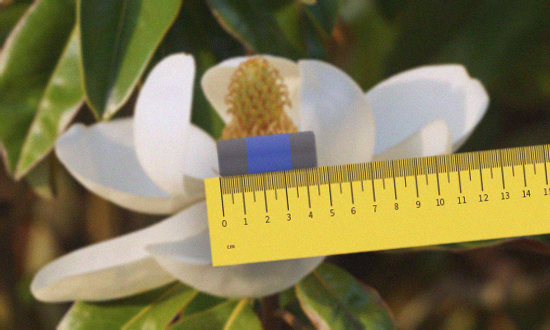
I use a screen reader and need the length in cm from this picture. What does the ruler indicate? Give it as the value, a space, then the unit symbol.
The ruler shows 4.5 cm
